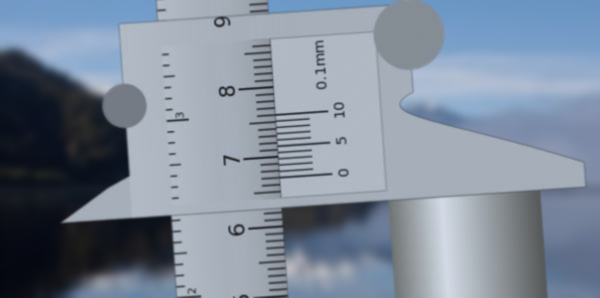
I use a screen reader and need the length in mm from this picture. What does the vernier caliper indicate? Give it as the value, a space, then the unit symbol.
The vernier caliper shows 67.0 mm
